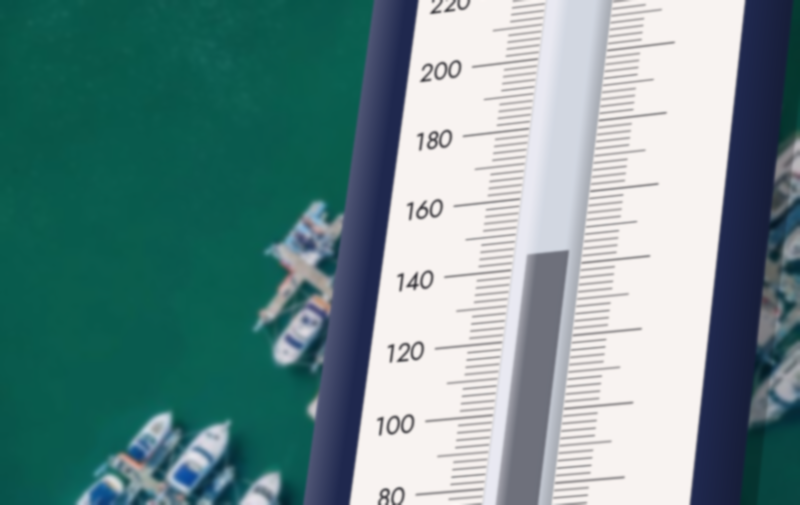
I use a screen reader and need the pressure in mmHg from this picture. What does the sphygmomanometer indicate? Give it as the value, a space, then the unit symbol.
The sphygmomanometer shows 144 mmHg
